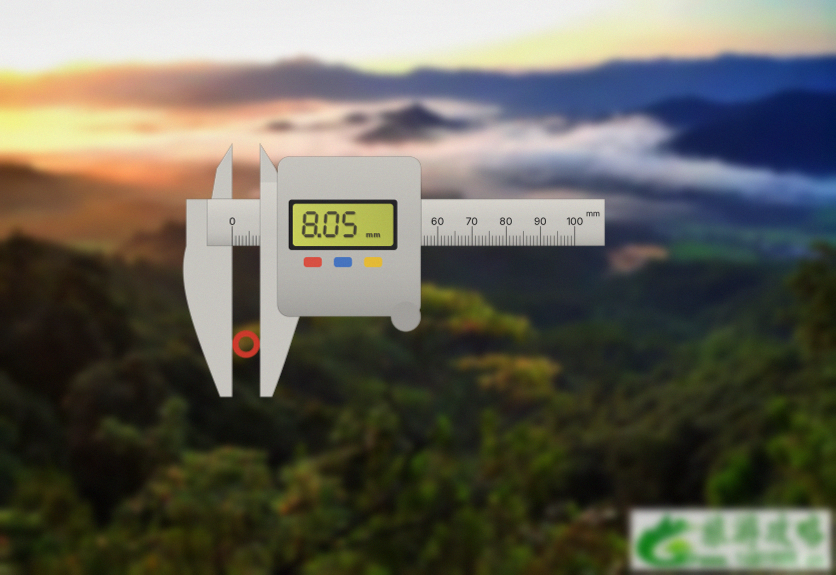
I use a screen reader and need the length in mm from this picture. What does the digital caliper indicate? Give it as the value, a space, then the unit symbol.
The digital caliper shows 8.05 mm
